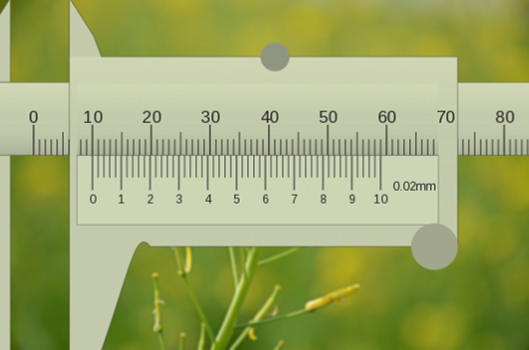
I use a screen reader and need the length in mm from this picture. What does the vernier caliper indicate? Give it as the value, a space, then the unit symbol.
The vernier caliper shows 10.0 mm
